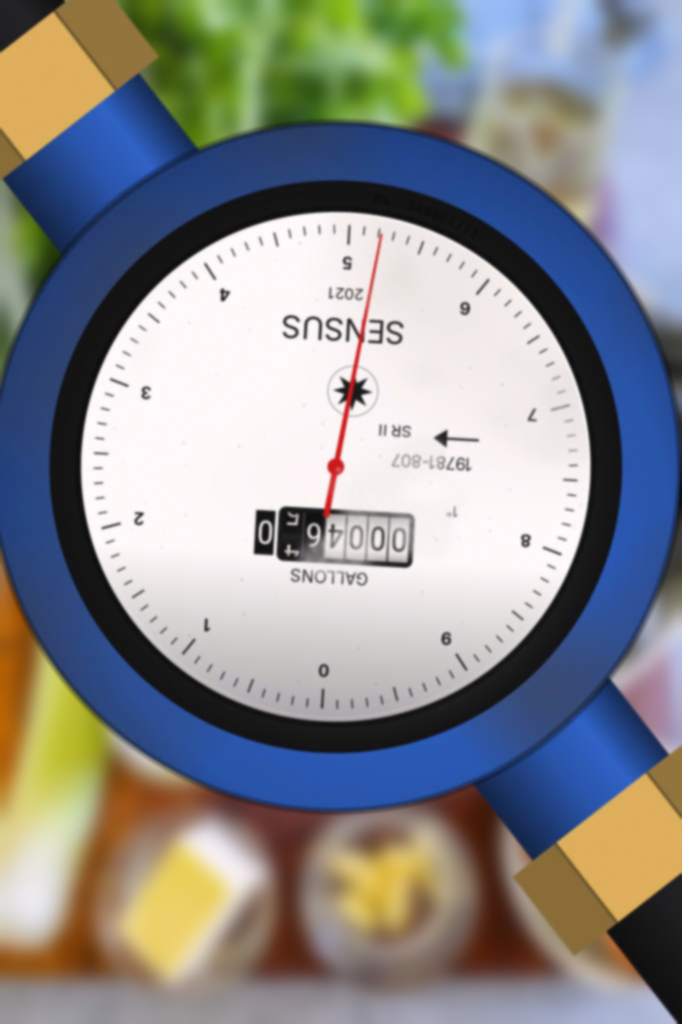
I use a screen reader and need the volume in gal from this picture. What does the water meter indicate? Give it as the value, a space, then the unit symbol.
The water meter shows 4645.2 gal
